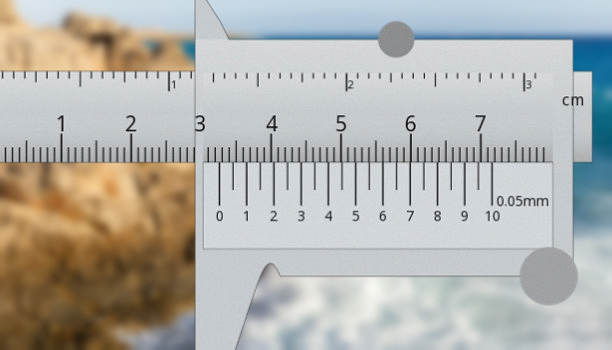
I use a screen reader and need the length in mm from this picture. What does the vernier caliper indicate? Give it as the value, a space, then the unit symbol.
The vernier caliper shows 32.6 mm
